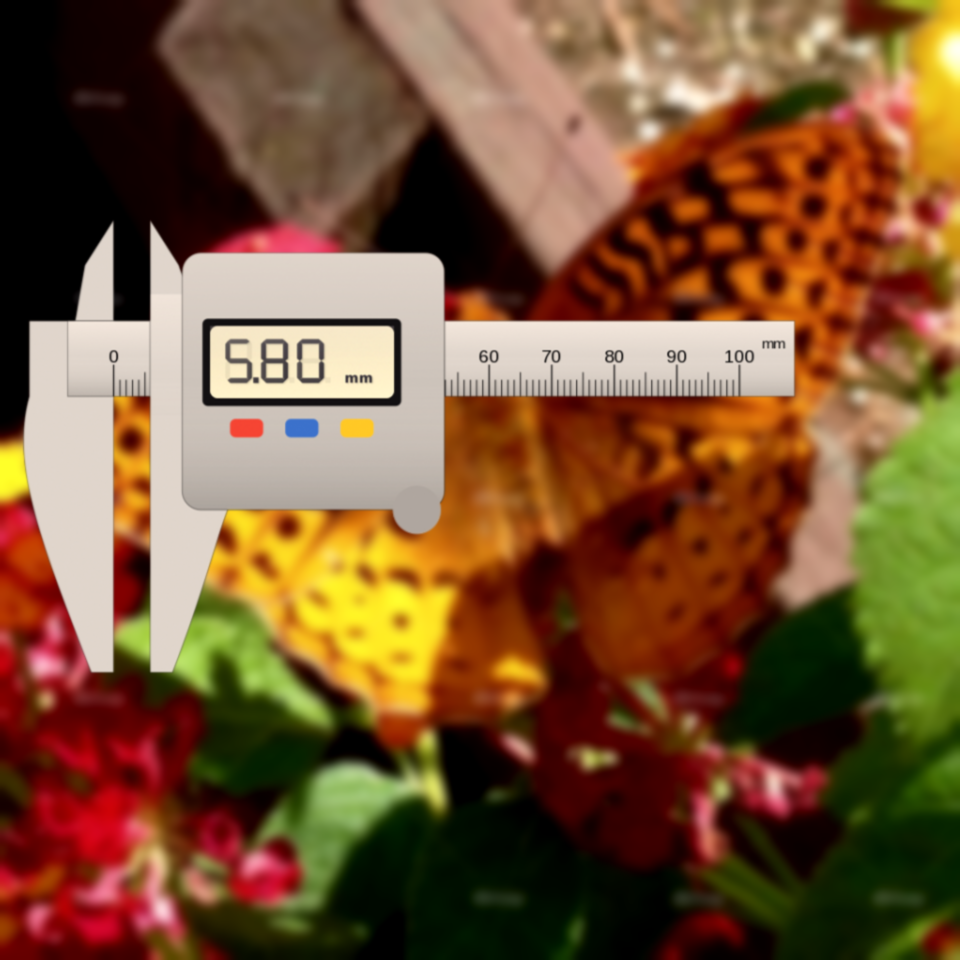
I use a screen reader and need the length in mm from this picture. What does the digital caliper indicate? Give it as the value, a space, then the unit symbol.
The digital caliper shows 5.80 mm
